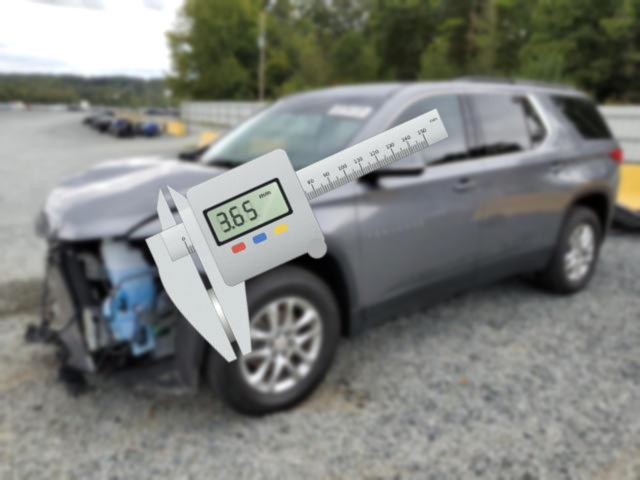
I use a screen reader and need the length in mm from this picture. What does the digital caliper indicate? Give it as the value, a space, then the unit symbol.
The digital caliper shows 3.65 mm
